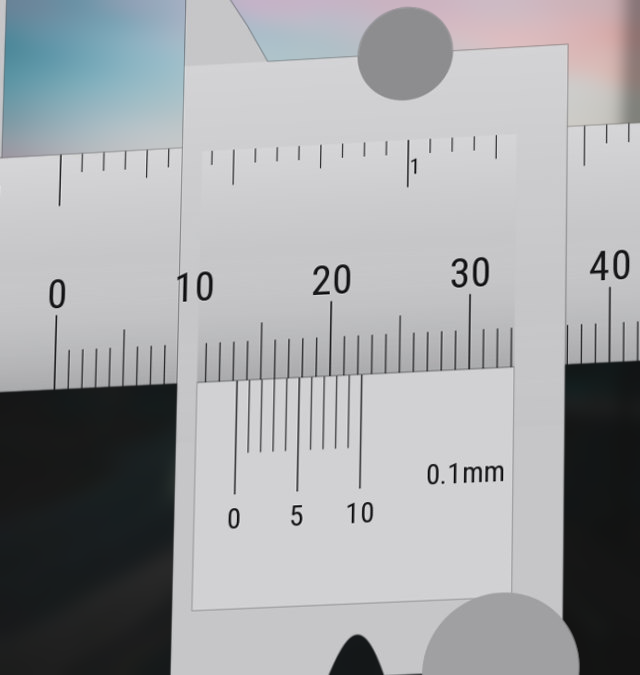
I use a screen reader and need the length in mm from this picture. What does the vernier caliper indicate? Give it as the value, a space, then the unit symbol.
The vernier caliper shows 13.3 mm
